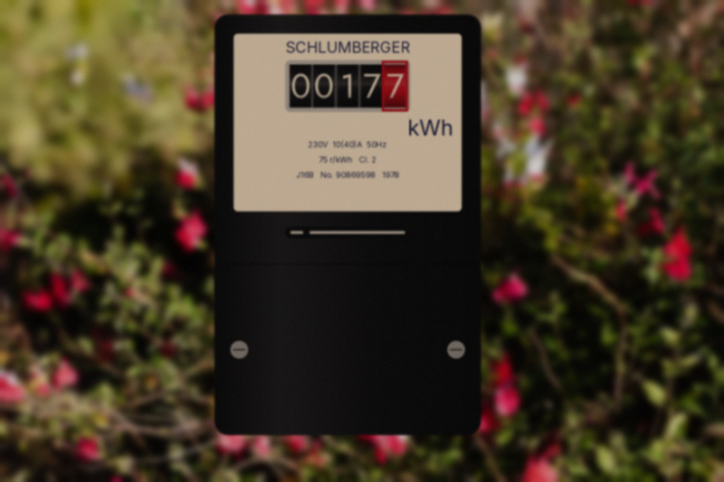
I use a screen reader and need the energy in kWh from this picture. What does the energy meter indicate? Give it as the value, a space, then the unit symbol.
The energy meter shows 17.7 kWh
